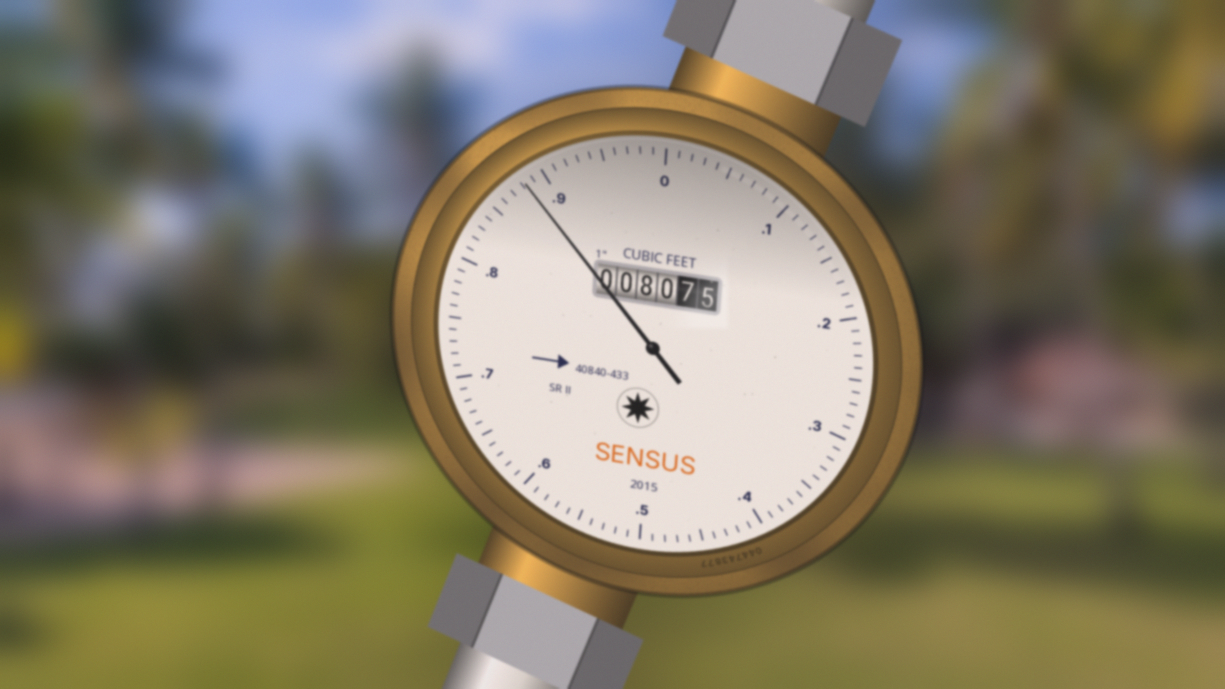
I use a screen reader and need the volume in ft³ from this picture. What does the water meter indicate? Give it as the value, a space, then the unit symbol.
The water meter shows 8074.88 ft³
